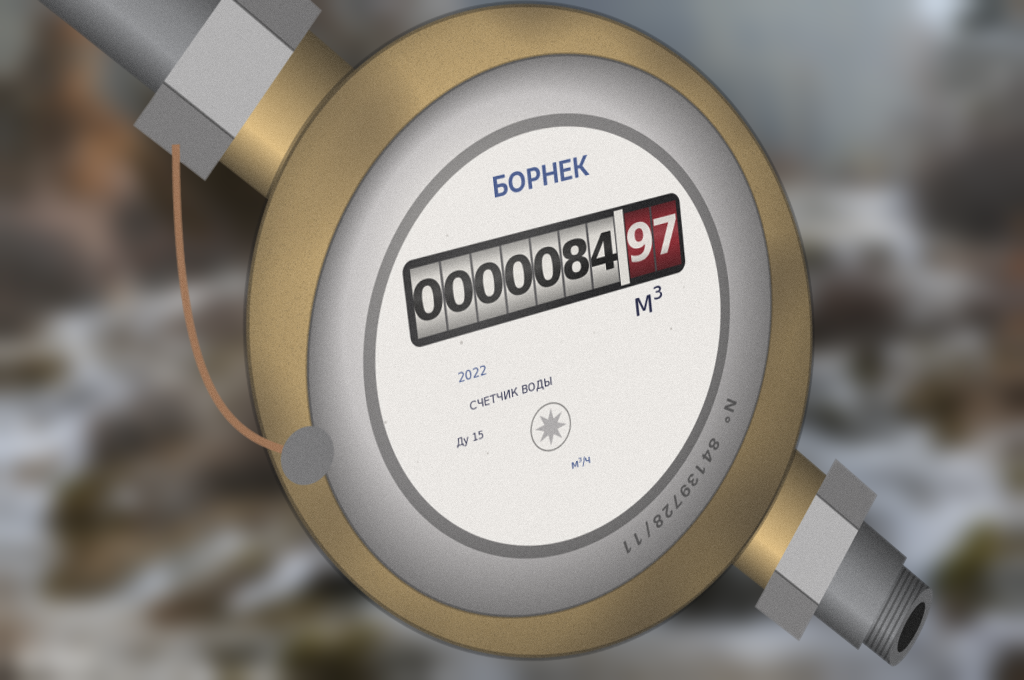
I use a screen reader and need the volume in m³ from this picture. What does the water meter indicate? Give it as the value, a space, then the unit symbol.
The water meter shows 84.97 m³
